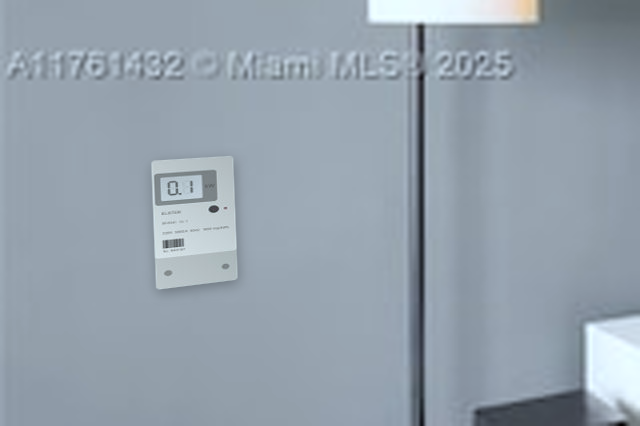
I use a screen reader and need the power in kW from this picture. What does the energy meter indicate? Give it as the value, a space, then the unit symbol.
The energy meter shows 0.1 kW
